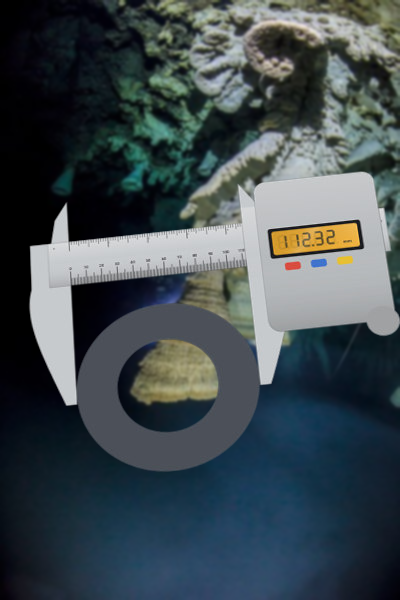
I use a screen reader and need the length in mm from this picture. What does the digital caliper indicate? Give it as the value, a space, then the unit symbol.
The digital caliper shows 112.32 mm
